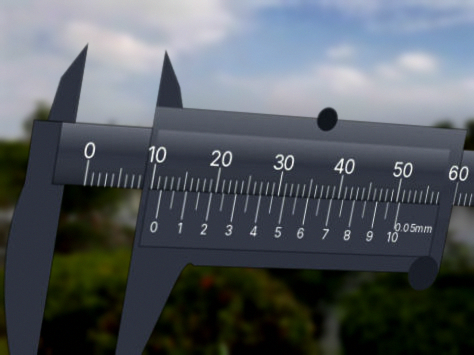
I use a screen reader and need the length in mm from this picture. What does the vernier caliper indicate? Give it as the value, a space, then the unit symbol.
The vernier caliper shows 11.5 mm
